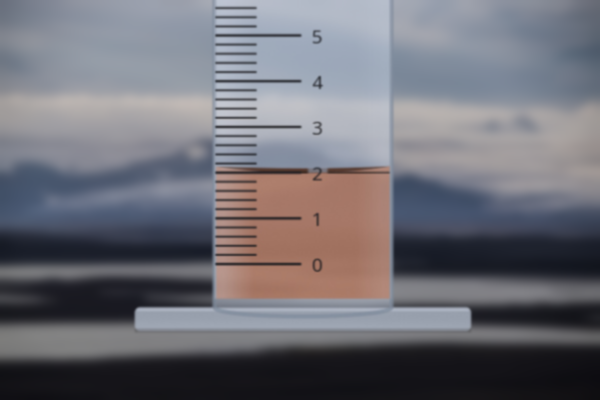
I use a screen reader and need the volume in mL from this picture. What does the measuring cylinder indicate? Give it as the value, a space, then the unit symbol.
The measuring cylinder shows 2 mL
